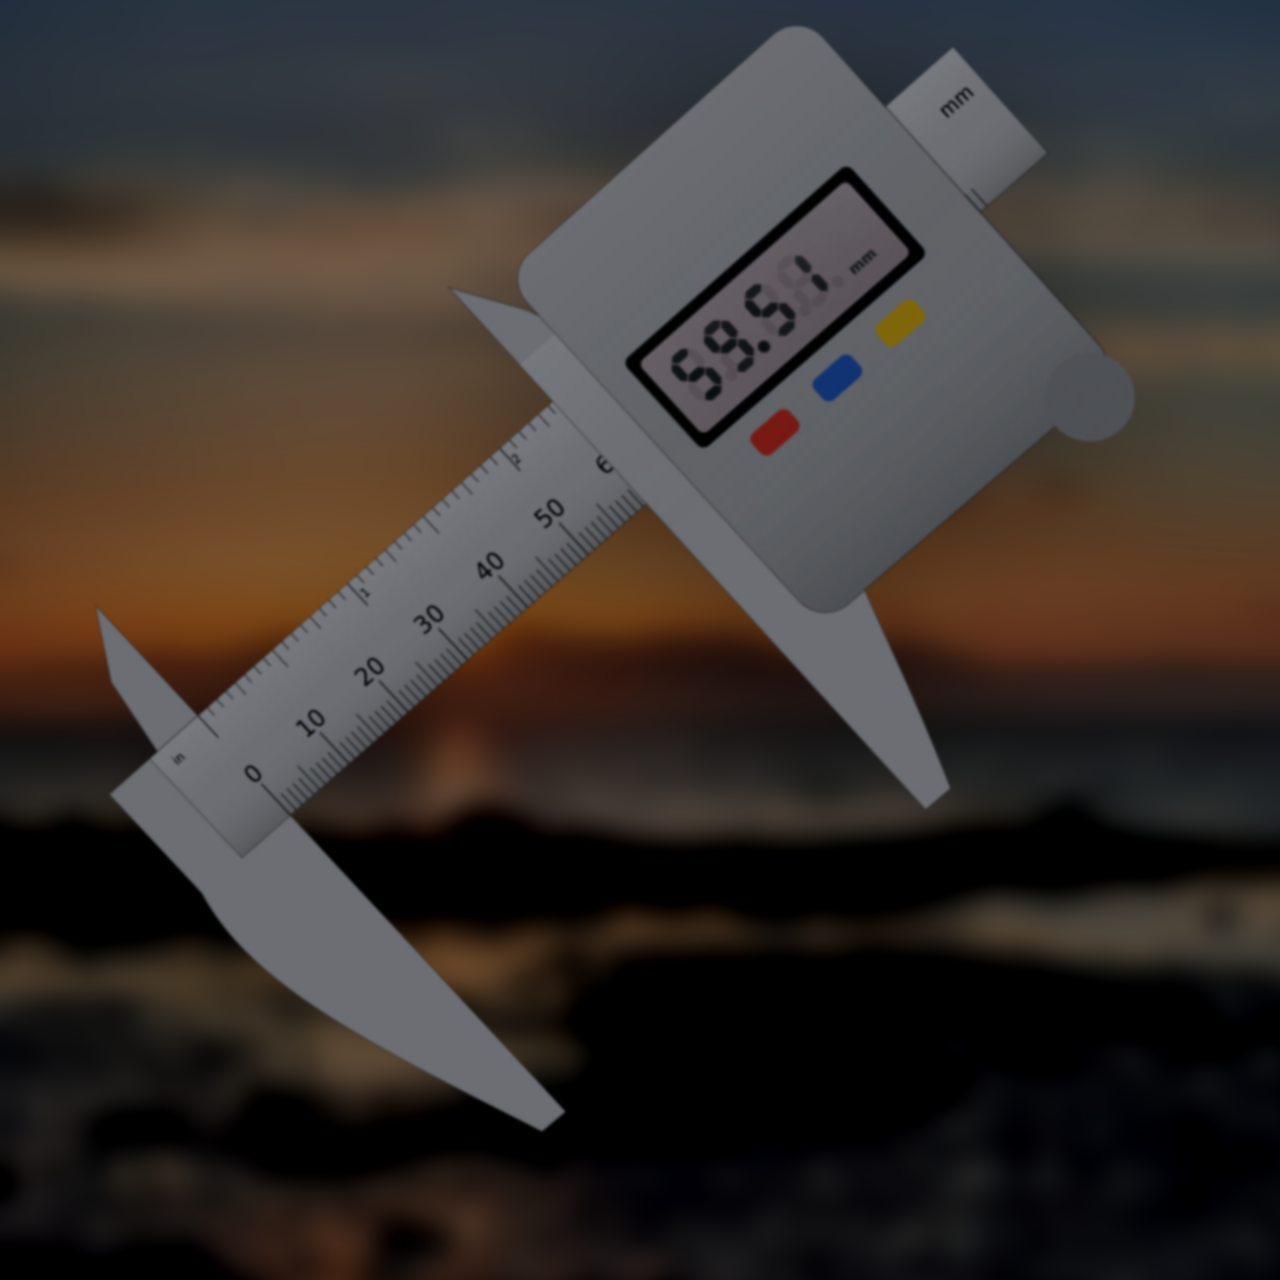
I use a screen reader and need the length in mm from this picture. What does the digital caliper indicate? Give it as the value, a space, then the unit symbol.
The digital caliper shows 59.51 mm
